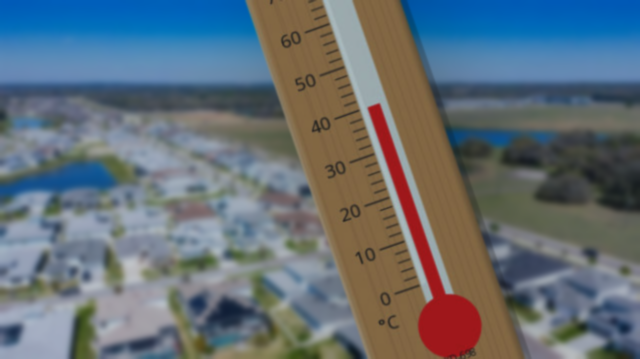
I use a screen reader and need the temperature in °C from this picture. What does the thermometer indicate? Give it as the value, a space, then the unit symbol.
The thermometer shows 40 °C
